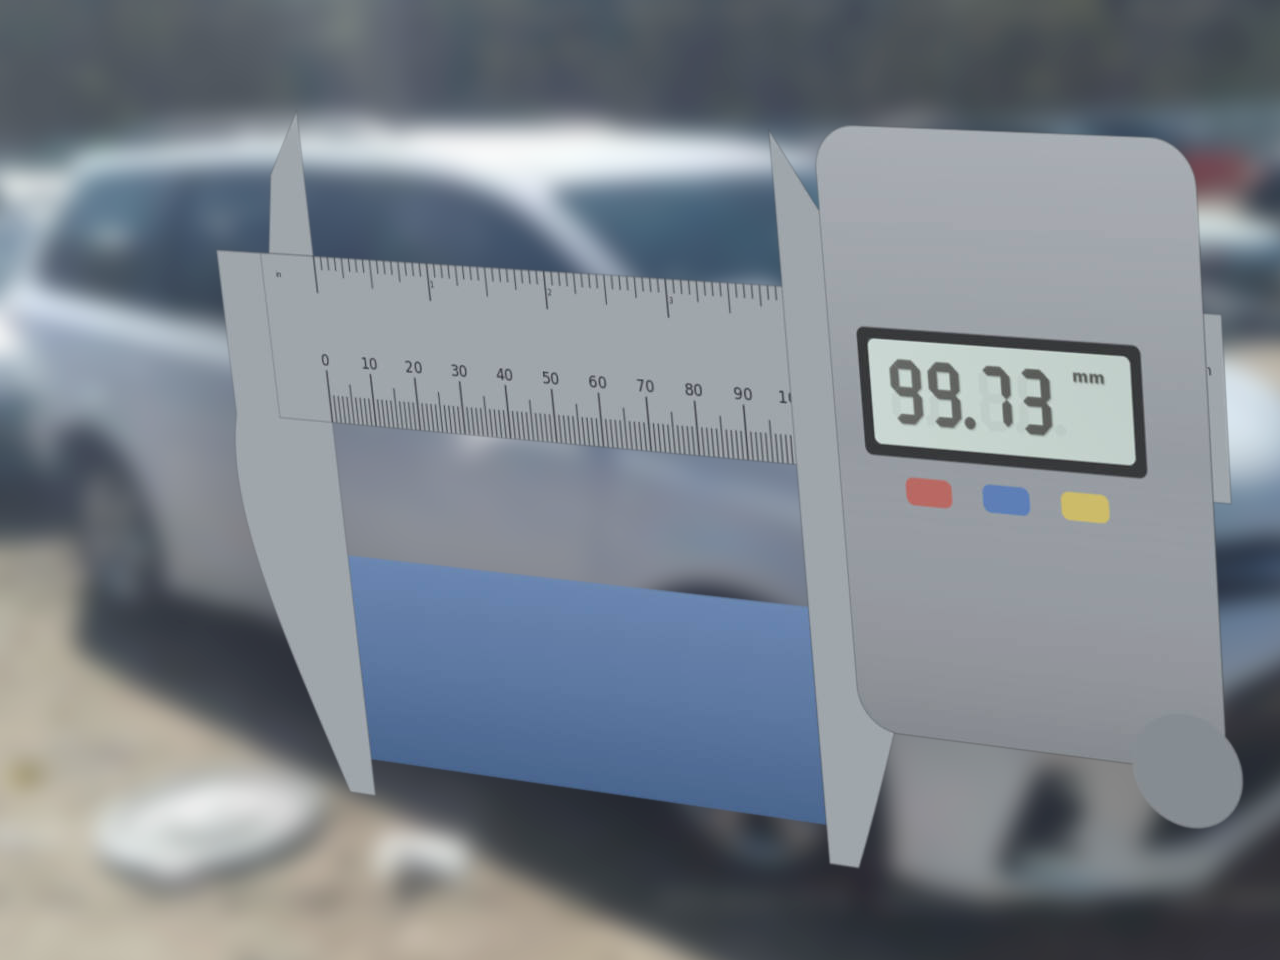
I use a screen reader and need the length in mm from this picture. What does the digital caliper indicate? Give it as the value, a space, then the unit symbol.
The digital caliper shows 99.73 mm
